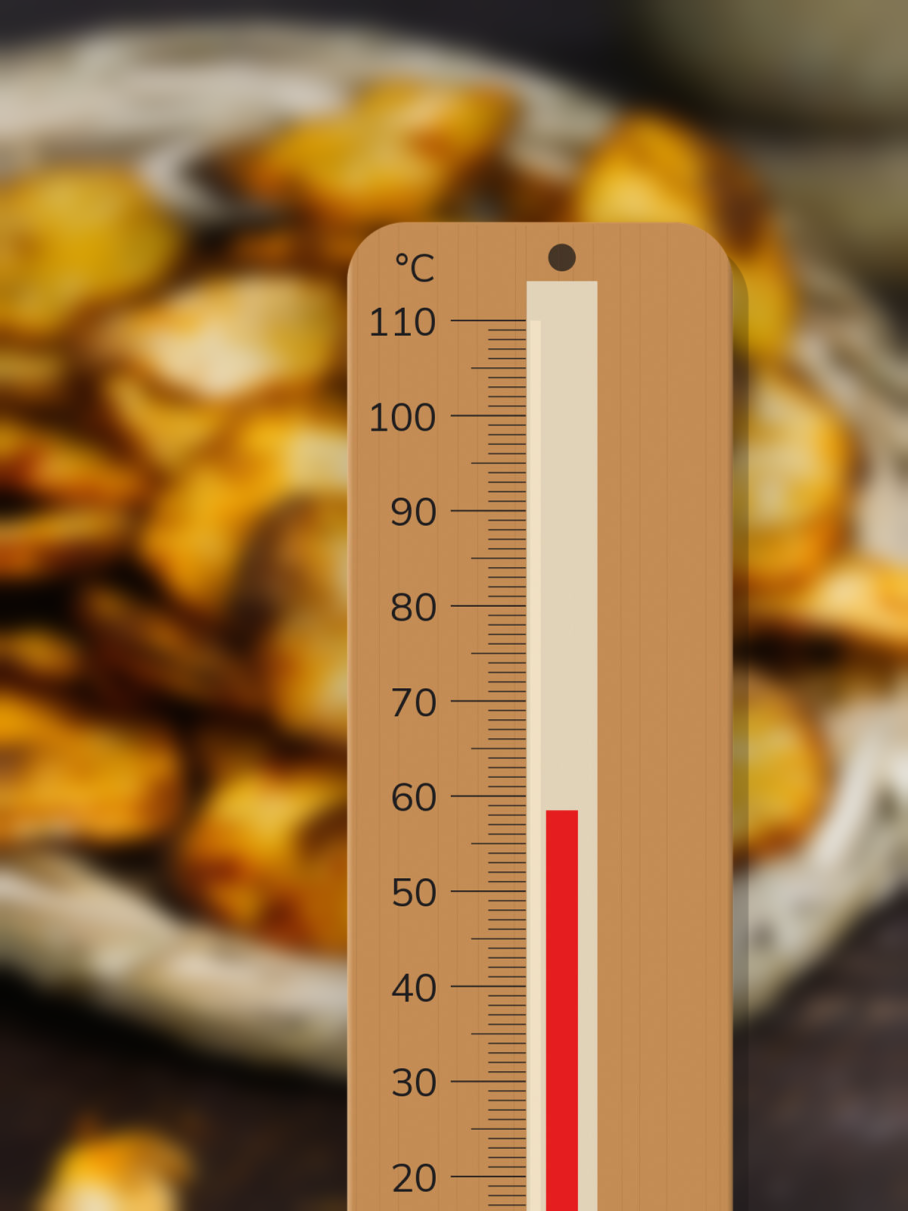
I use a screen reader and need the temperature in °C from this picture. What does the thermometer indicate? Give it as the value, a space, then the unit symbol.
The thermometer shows 58.5 °C
